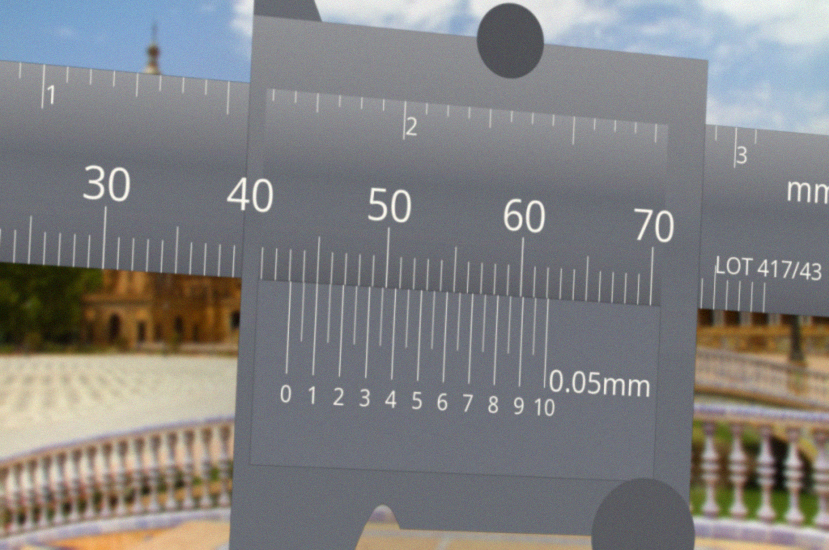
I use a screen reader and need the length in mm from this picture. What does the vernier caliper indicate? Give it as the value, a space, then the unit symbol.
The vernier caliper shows 43.1 mm
